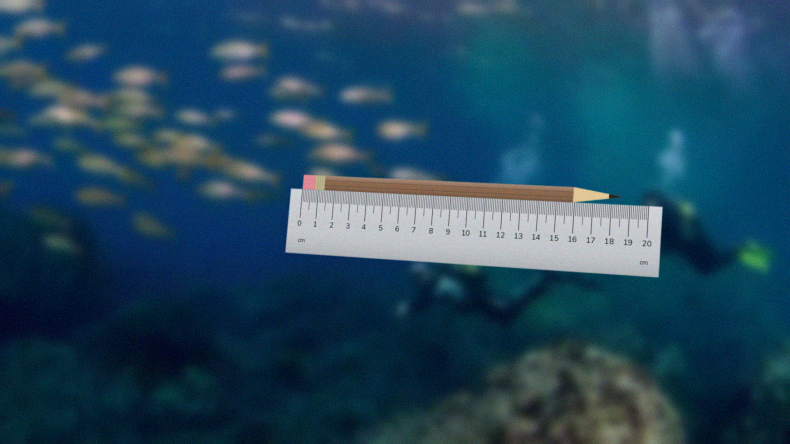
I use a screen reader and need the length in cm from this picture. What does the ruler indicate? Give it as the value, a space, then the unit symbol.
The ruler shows 18.5 cm
